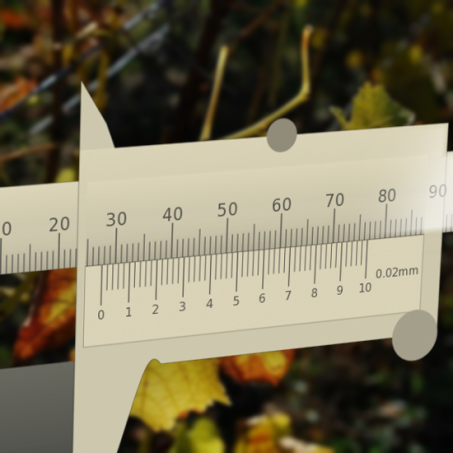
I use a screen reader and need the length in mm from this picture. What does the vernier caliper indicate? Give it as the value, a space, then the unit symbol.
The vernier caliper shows 27.6 mm
